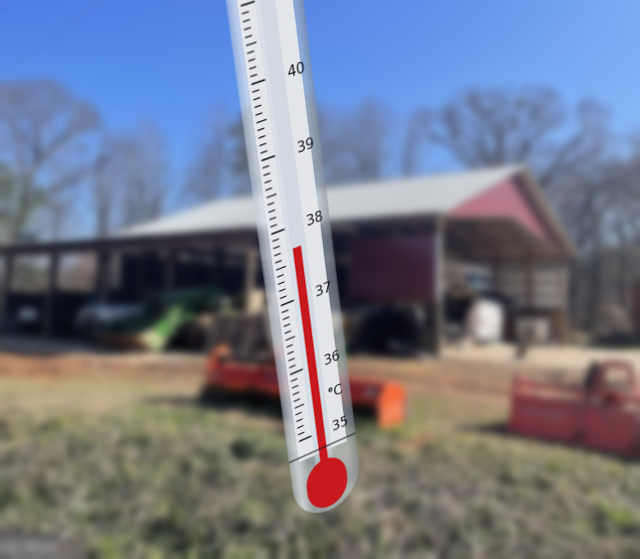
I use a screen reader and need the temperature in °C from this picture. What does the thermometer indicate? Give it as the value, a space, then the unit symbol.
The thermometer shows 37.7 °C
